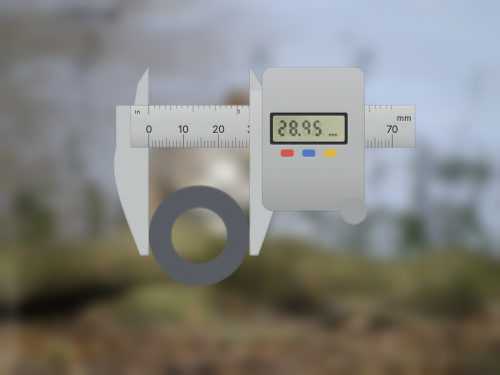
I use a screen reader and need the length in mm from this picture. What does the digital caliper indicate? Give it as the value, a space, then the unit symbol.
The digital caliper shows 28.95 mm
